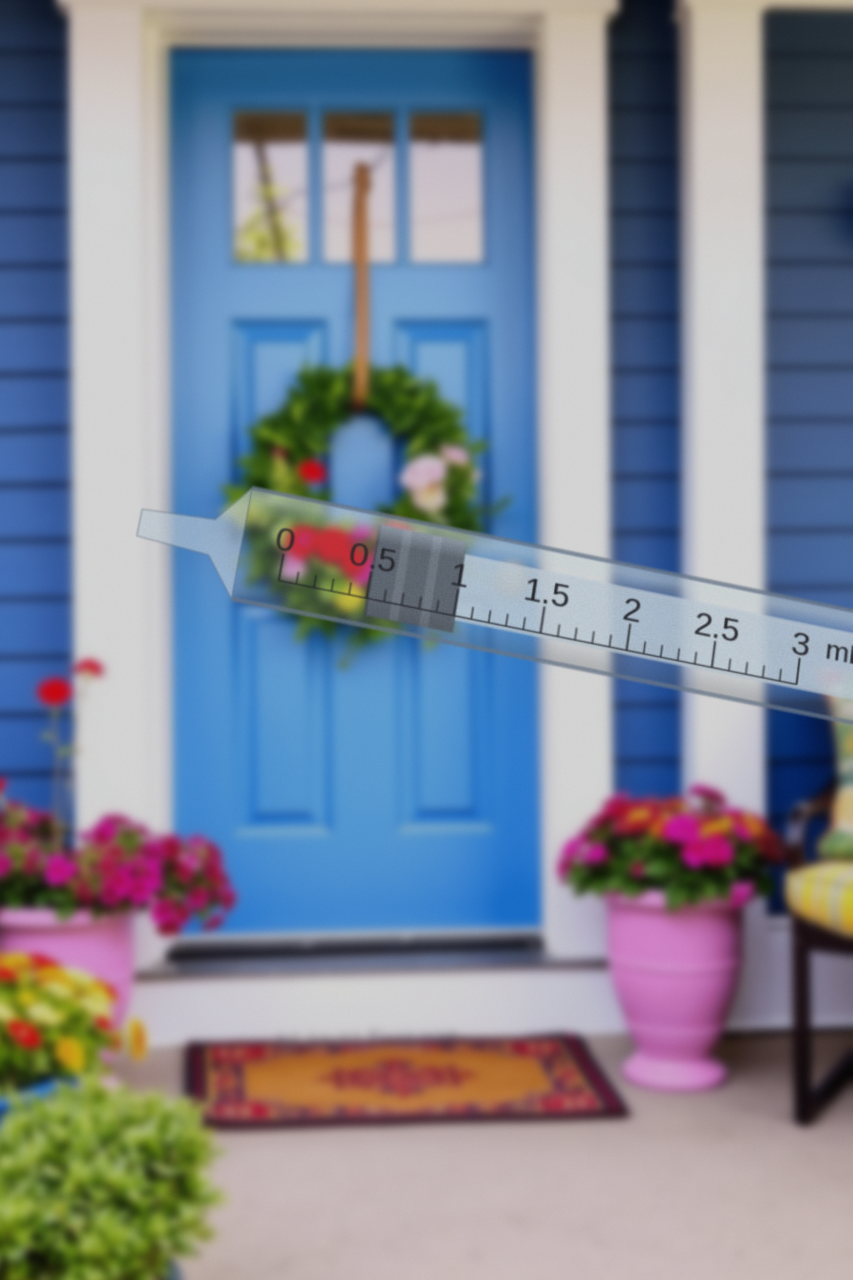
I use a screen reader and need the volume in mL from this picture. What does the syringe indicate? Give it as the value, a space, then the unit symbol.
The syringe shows 0.5 mL
